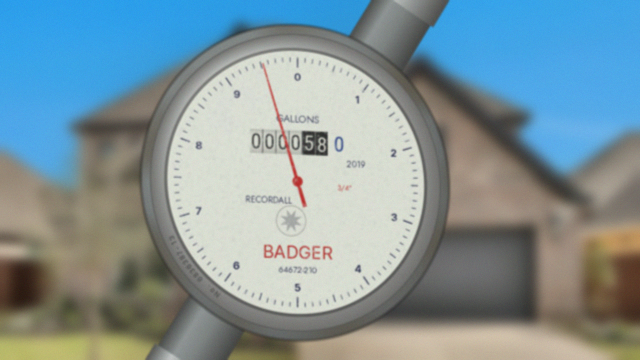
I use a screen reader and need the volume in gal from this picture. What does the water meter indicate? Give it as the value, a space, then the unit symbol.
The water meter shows 579.5 gal
